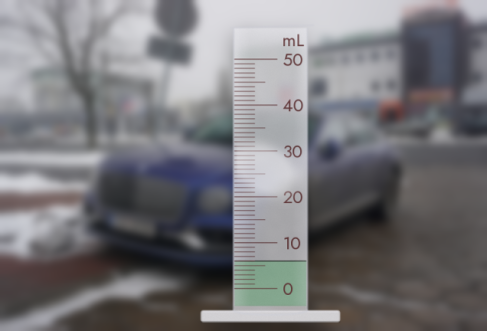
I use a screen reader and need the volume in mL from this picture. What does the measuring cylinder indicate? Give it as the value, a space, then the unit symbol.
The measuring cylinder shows 6 mL
